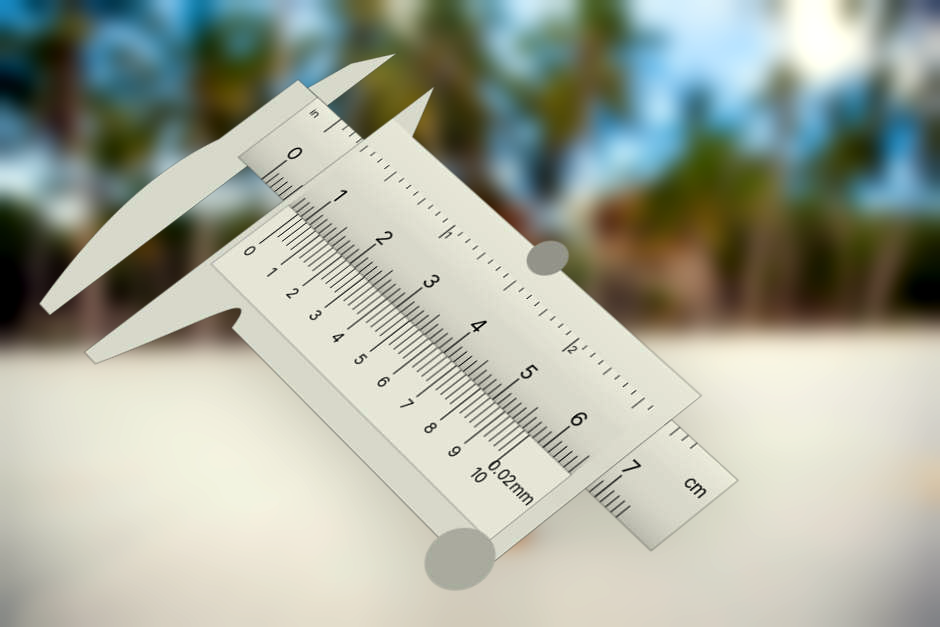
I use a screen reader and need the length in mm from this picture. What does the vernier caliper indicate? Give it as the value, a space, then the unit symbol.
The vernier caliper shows 8.4 mm
